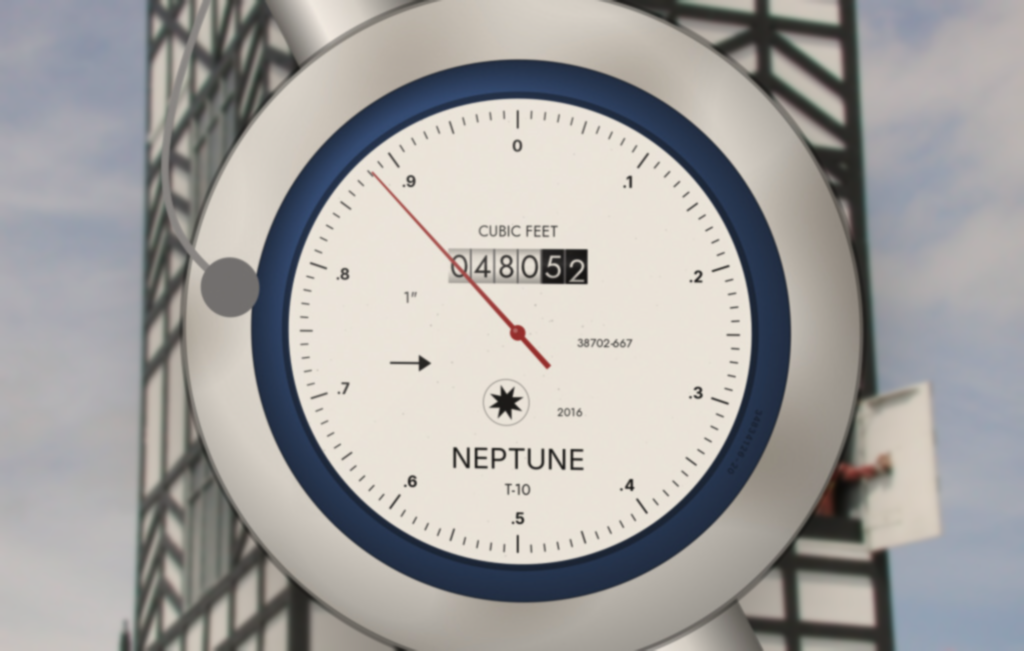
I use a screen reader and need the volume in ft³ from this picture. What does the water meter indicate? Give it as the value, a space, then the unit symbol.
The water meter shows 48051.88 ft³
